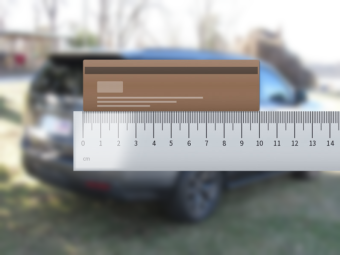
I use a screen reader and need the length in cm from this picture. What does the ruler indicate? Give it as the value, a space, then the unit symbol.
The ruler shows 10 cm
